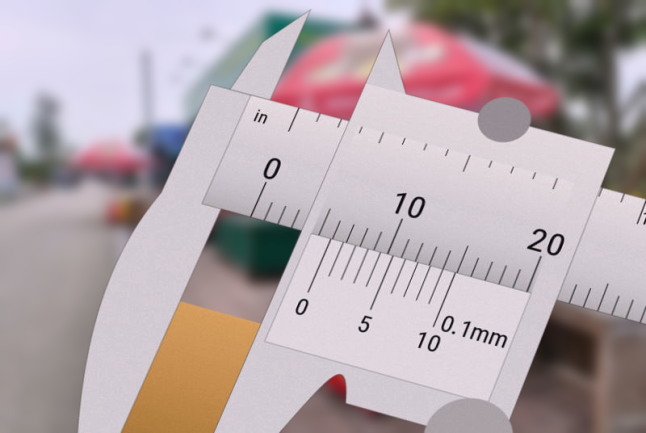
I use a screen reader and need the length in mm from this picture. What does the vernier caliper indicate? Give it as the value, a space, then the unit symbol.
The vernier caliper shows 5.9 mm
